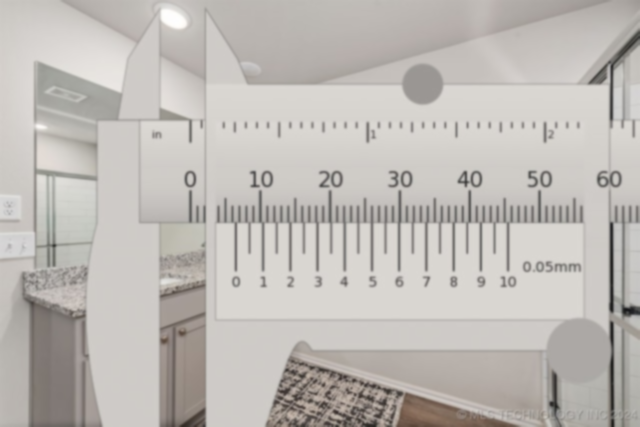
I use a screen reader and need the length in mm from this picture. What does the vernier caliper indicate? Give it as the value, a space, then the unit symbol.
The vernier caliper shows 6.5 mm
